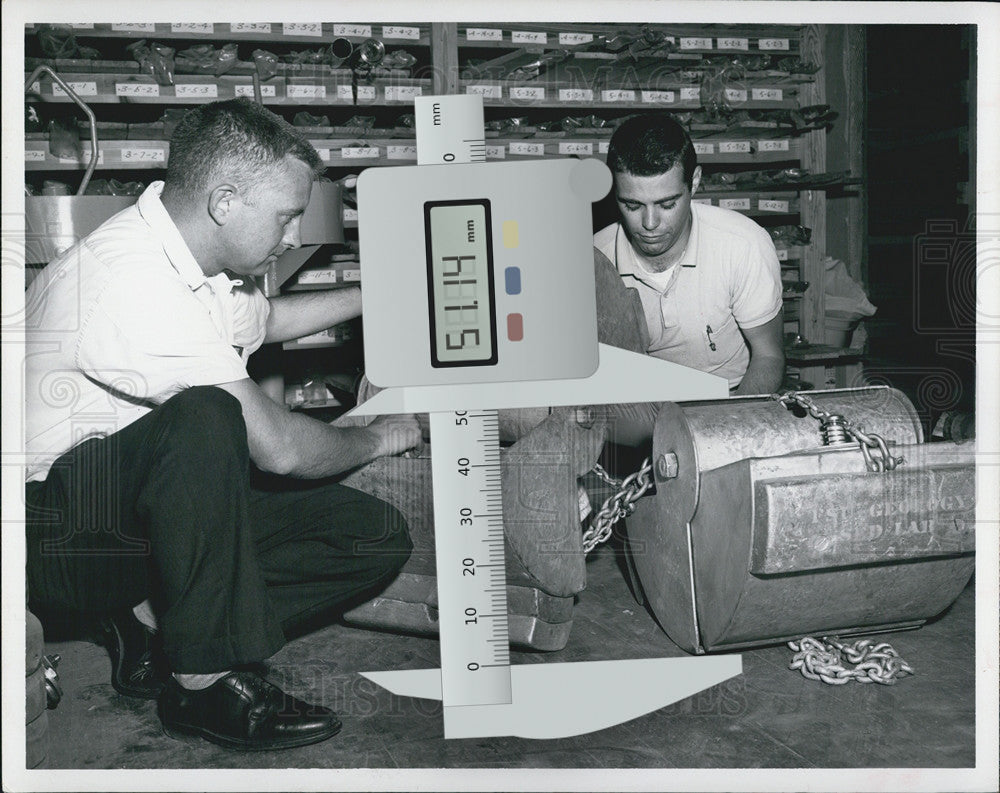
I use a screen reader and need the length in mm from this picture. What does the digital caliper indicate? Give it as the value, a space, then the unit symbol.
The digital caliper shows 51.14 mm
